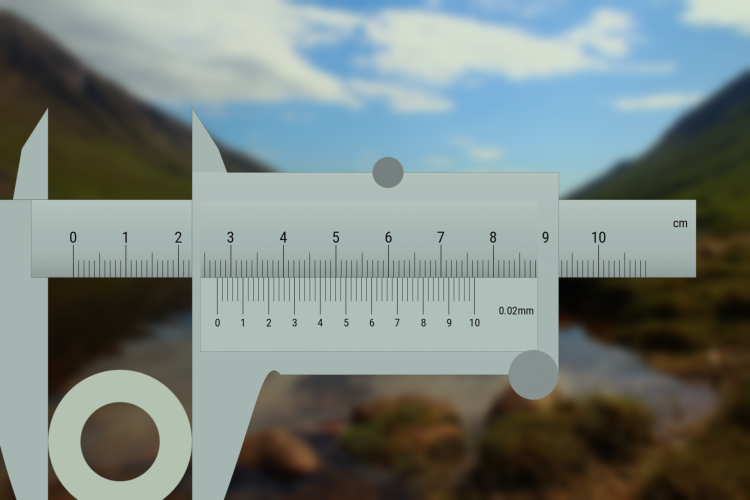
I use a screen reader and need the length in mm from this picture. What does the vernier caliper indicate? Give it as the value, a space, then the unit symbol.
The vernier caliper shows 27.4 mm
